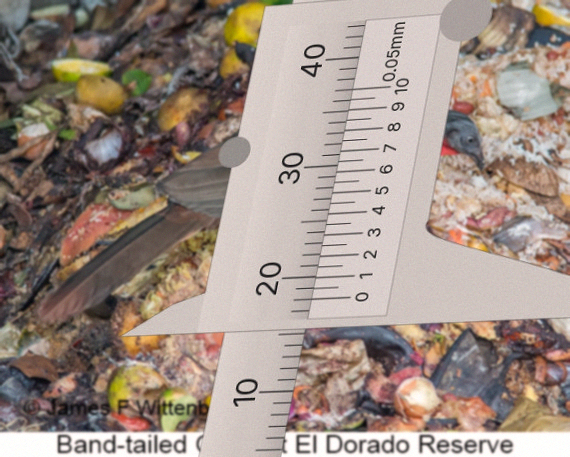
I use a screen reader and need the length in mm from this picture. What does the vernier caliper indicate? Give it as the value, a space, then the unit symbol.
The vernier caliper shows 18.0 mm
